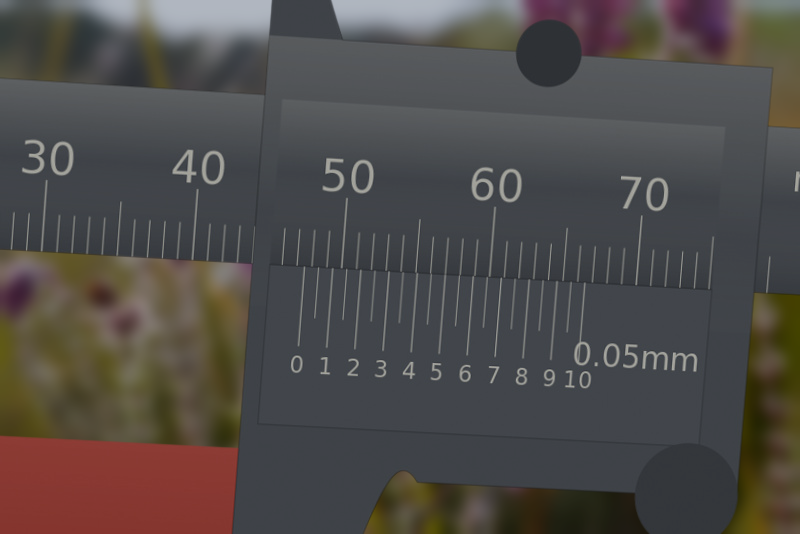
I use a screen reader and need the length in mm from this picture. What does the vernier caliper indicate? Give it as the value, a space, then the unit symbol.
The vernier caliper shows 47.5 mm
